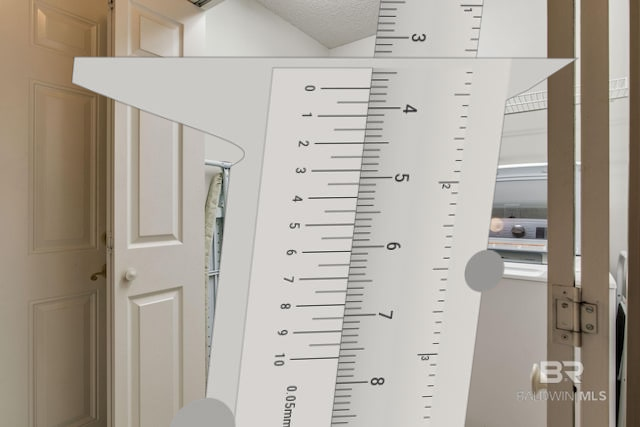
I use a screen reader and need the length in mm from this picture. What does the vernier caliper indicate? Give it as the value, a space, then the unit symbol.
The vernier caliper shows 37.2 mm
